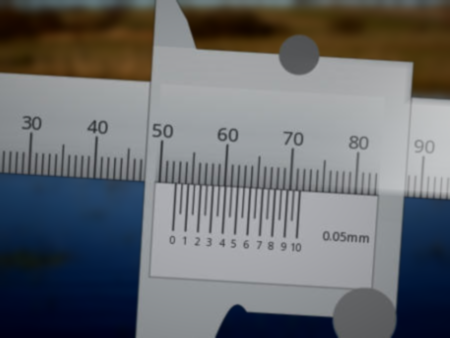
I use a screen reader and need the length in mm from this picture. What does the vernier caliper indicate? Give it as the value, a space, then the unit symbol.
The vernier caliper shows 52.5 mm
